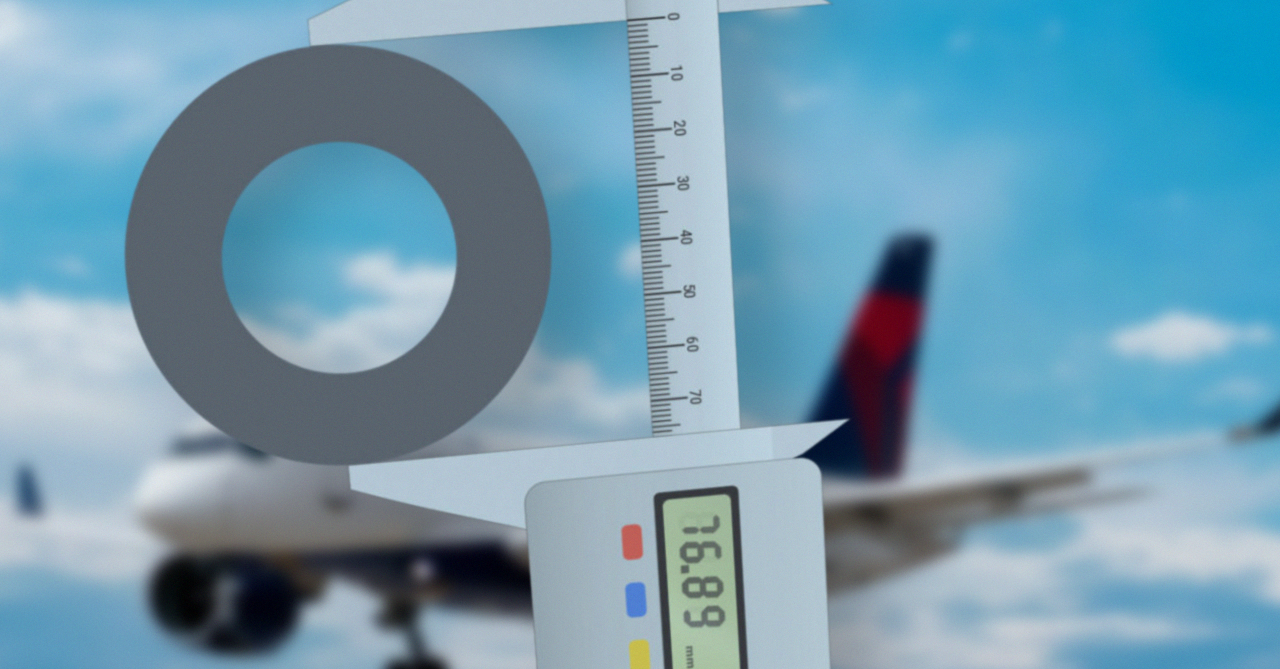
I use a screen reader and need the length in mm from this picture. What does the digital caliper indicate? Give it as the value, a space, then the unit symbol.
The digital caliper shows 76.89 mm
